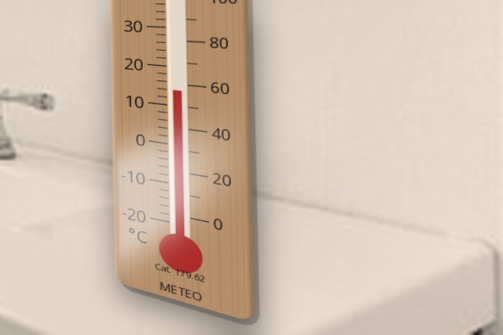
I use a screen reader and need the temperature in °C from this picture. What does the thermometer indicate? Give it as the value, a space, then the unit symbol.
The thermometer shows 14 °C
